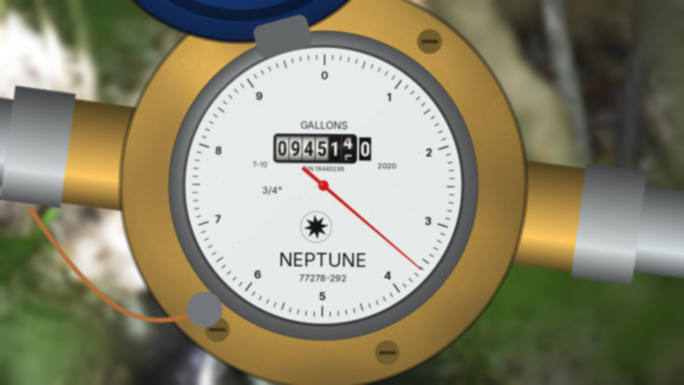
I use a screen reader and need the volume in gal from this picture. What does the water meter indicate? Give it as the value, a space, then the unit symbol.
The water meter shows 945143.6 gal
